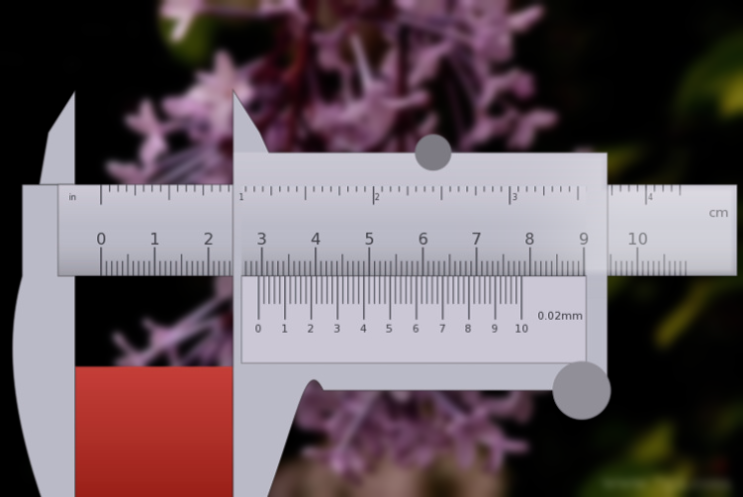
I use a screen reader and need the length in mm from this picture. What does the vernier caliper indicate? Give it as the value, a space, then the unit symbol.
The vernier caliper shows 29.4 mm
